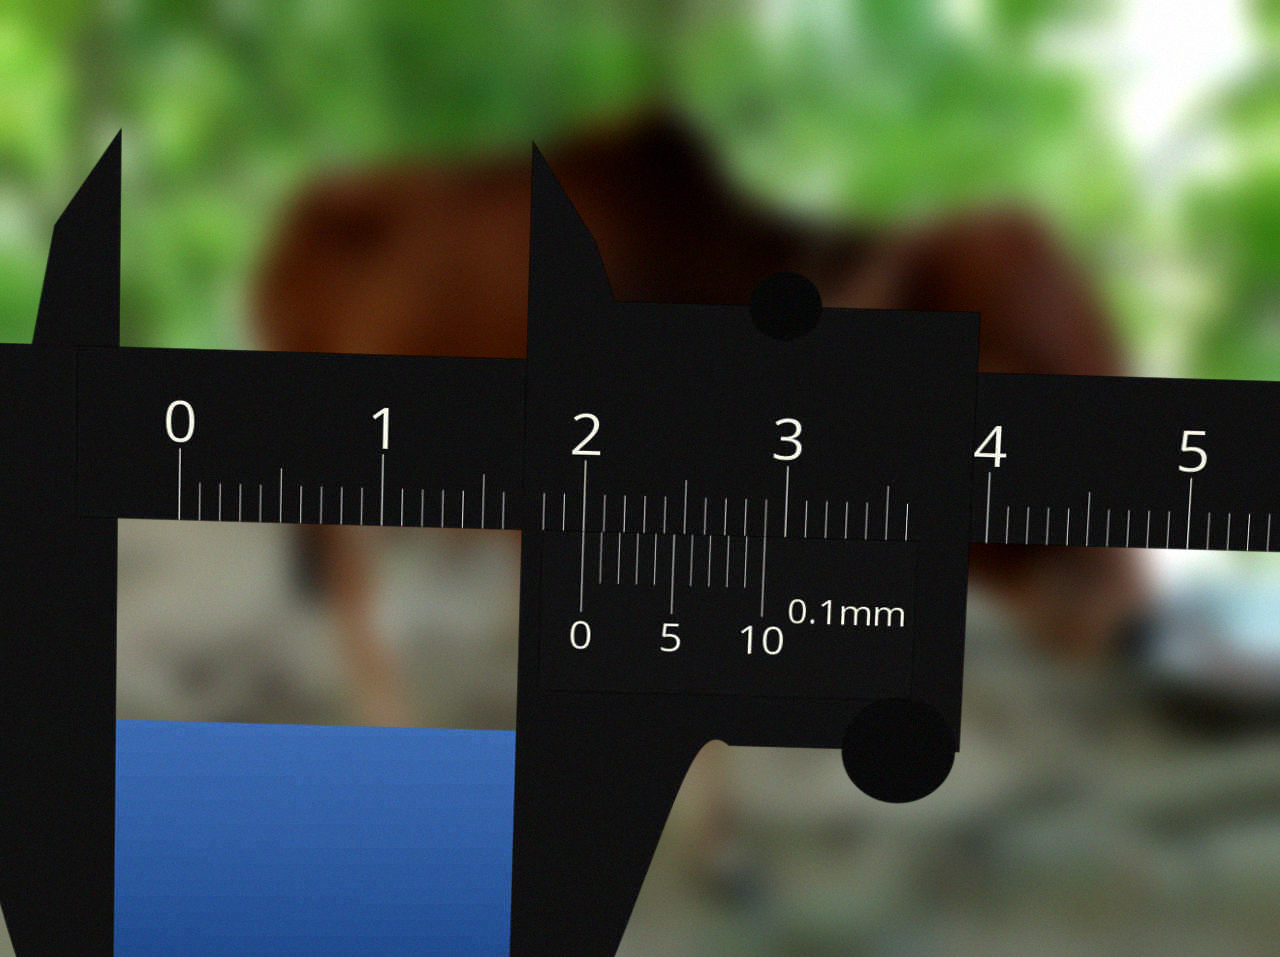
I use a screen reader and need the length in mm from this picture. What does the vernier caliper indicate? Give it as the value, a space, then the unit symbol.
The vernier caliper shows 20.0 mm
